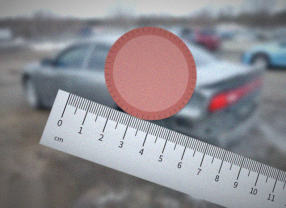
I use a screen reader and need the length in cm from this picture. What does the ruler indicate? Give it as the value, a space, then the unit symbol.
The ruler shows 4.5 cm
